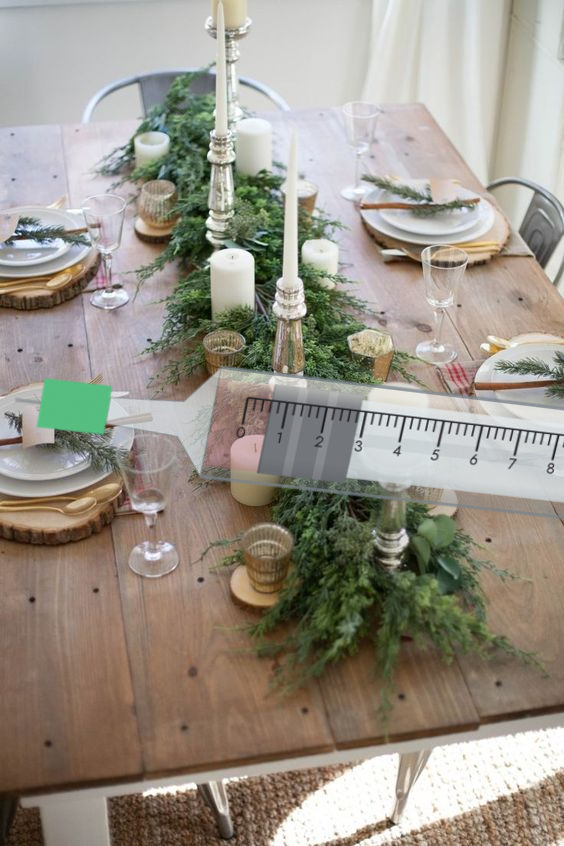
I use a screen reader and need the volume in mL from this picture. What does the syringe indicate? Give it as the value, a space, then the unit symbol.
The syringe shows 0.6 mL
